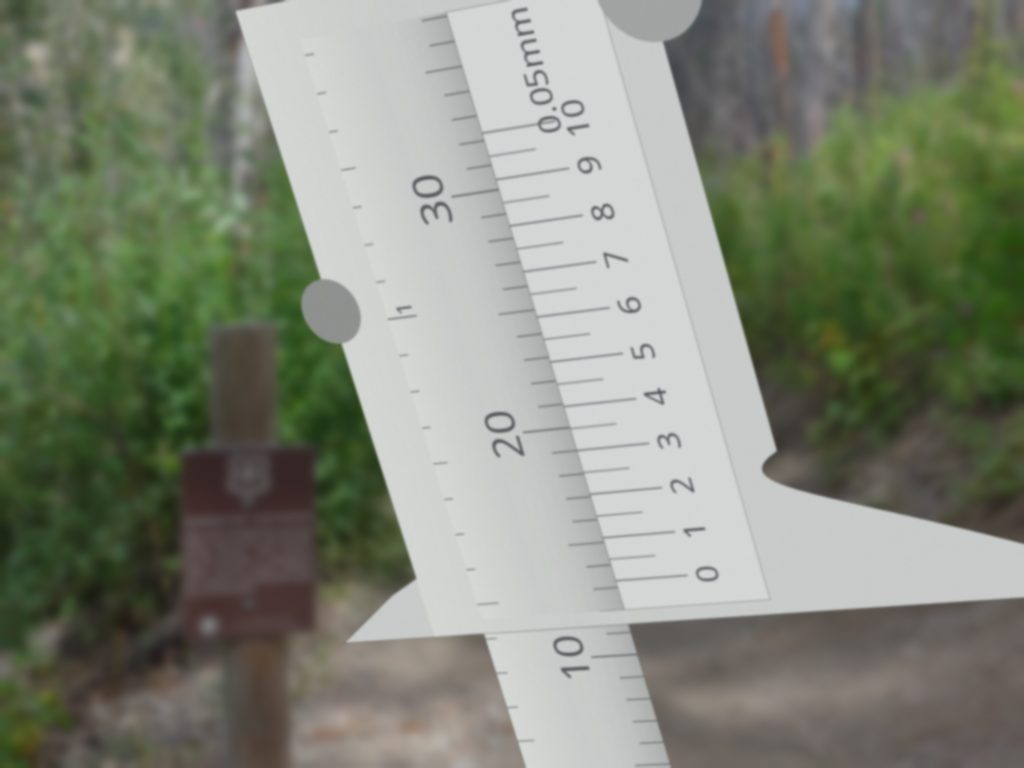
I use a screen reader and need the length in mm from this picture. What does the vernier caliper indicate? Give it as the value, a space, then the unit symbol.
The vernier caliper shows 13.3 mm
